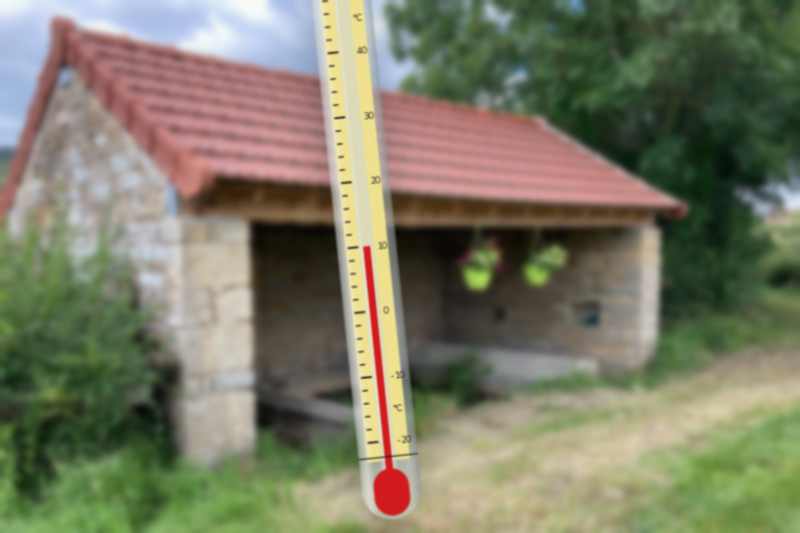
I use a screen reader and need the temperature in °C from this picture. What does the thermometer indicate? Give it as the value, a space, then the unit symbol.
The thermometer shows 10 °C
